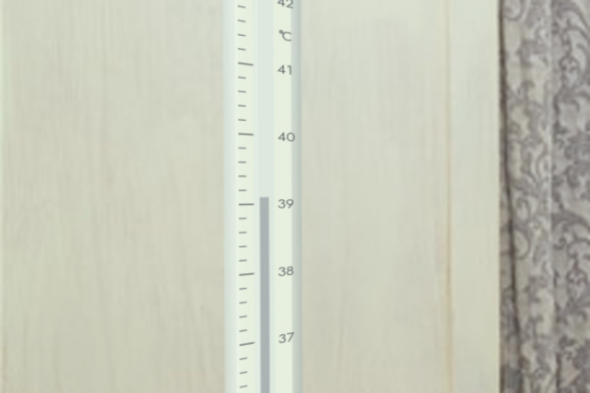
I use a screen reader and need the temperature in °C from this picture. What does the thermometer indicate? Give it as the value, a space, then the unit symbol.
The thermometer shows 39.1 °C
